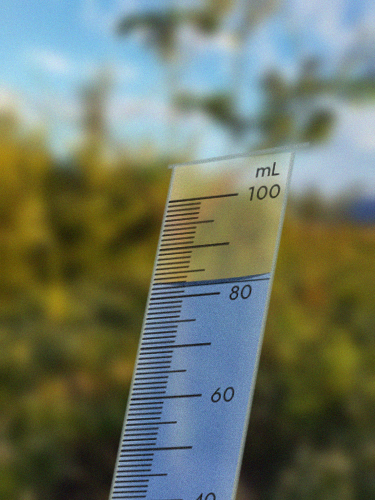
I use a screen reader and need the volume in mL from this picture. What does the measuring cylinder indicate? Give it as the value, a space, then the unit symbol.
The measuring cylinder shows 82 mL
